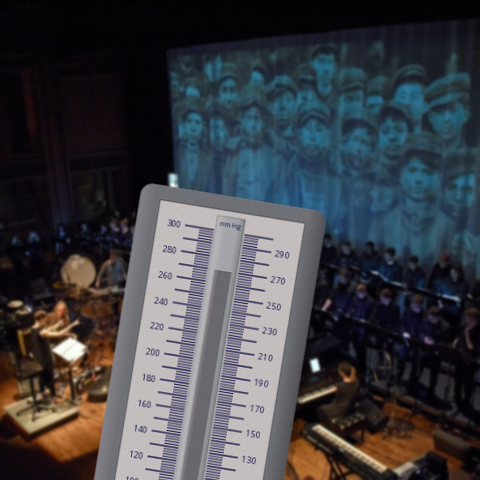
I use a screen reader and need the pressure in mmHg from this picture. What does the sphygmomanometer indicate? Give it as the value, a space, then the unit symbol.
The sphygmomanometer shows 270 mmHg
